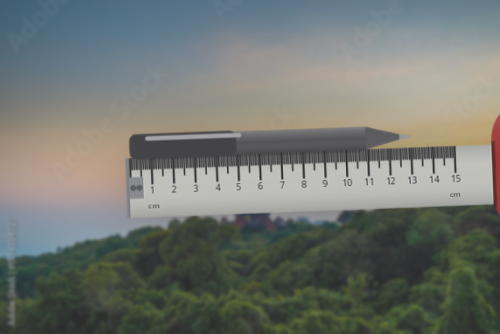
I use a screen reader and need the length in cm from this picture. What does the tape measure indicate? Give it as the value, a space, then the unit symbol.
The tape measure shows 13 cm
